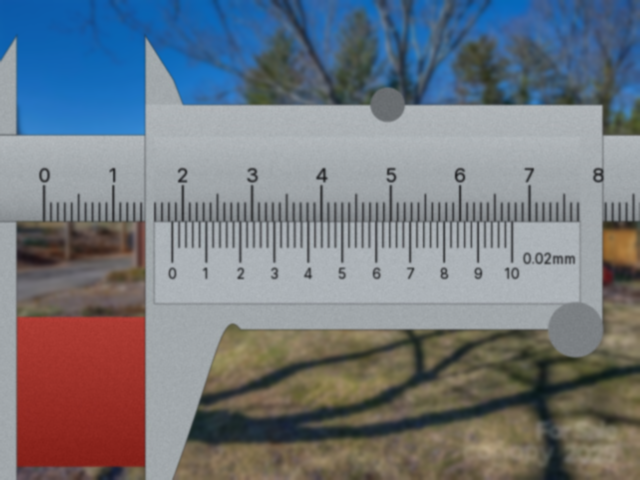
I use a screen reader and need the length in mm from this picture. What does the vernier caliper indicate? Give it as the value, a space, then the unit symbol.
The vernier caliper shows 18.5 mm
